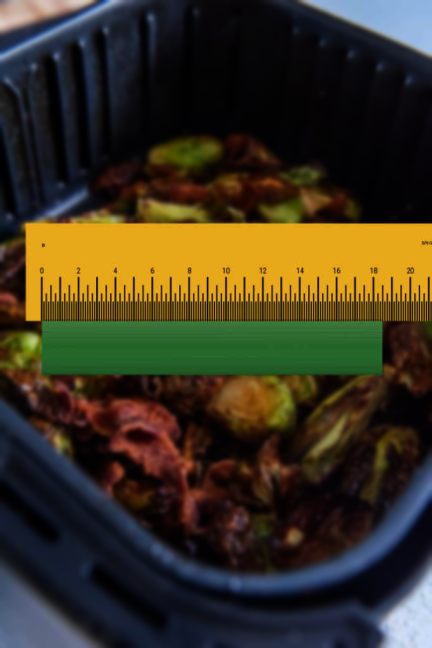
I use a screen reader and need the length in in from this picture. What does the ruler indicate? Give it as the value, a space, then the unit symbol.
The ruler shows 18.5 in
